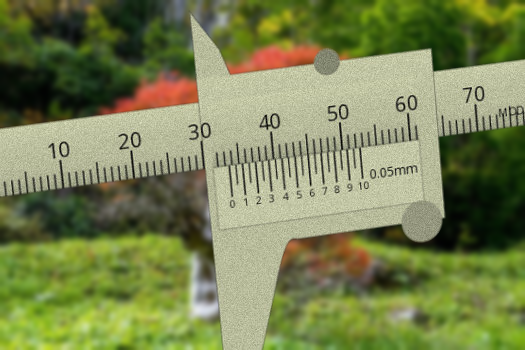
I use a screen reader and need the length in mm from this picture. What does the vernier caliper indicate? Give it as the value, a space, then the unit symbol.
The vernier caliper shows 33.6 mm
